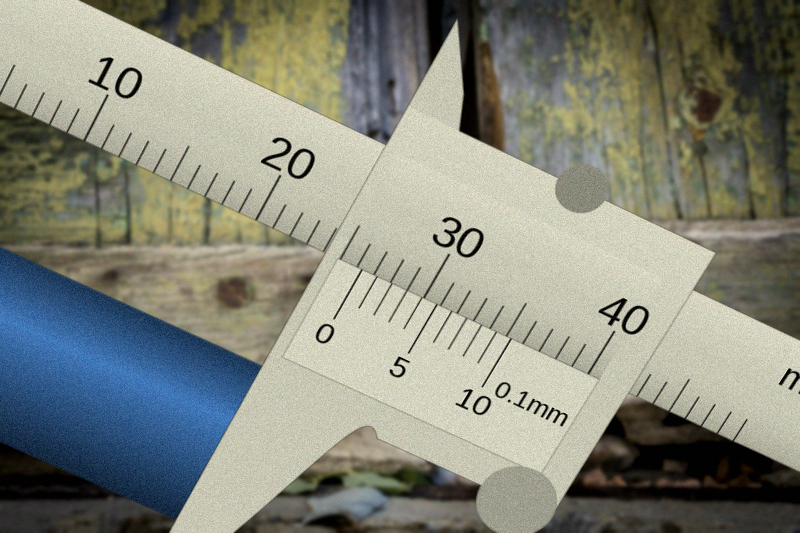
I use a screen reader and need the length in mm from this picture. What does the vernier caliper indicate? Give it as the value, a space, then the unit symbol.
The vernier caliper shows 26.3 mm
